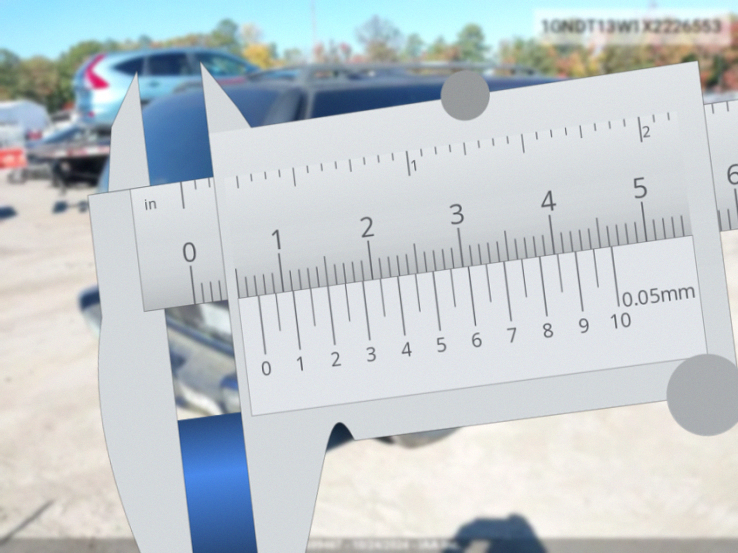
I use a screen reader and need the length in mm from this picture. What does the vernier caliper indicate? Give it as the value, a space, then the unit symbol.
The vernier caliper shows 7.2 mm
